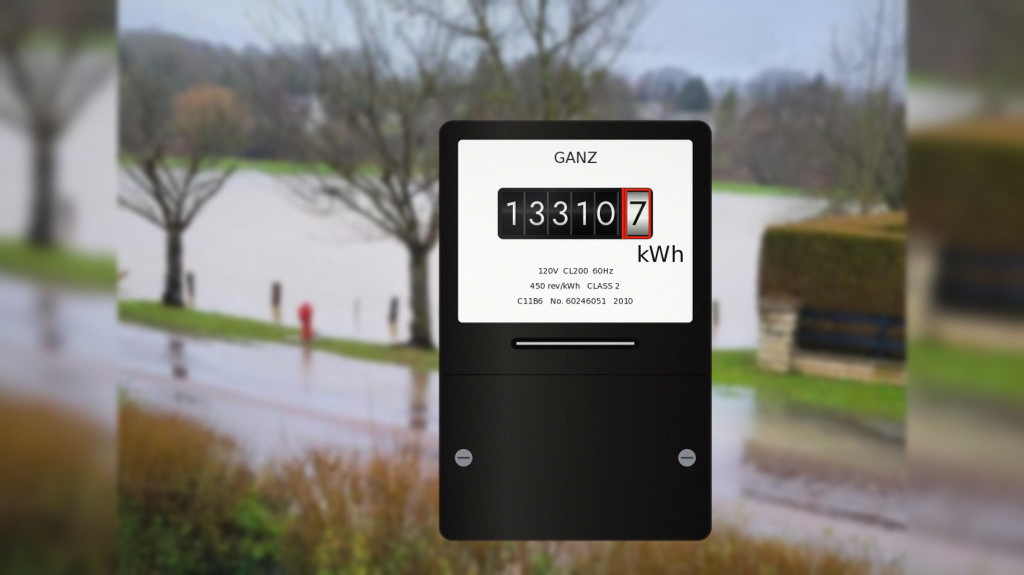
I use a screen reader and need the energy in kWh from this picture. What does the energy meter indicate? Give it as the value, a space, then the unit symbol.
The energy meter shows 13310.7 kWh
